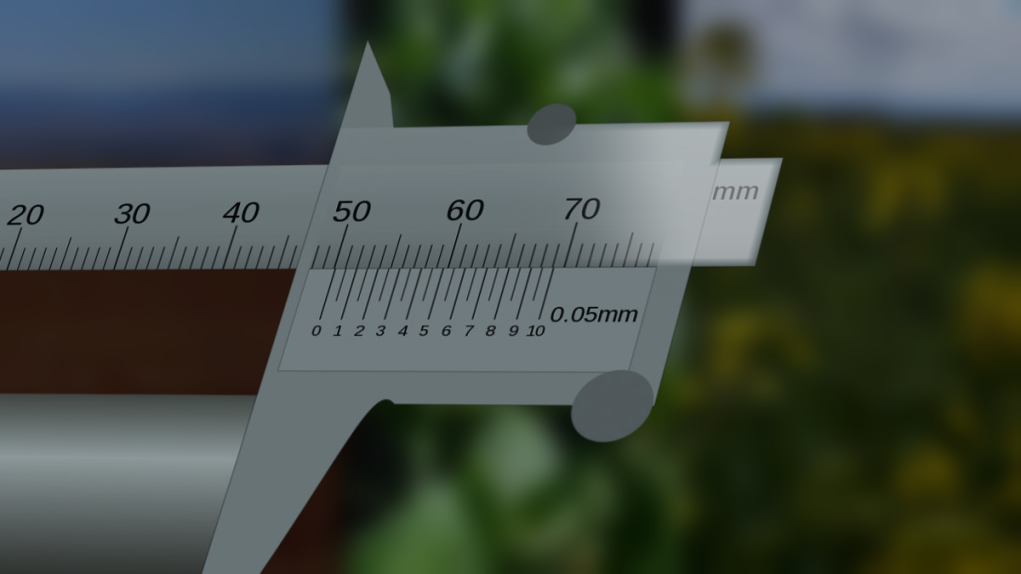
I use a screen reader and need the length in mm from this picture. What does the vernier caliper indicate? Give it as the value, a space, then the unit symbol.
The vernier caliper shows 50.1 mm
